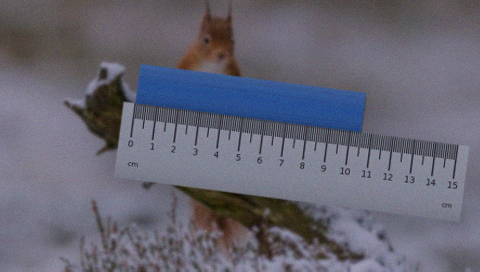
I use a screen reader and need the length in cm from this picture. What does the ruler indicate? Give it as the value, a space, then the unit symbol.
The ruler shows 10.5 cm
